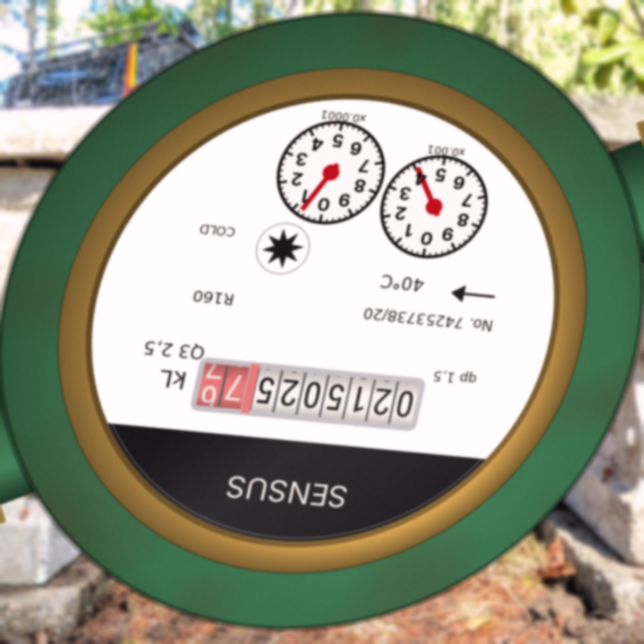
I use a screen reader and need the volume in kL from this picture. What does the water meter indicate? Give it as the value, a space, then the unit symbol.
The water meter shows 215025.7640 kL
